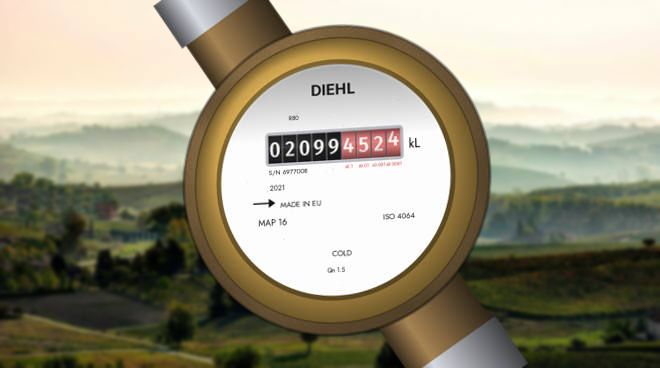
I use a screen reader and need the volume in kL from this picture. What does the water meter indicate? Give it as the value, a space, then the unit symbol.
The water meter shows 2099.4524 kL
